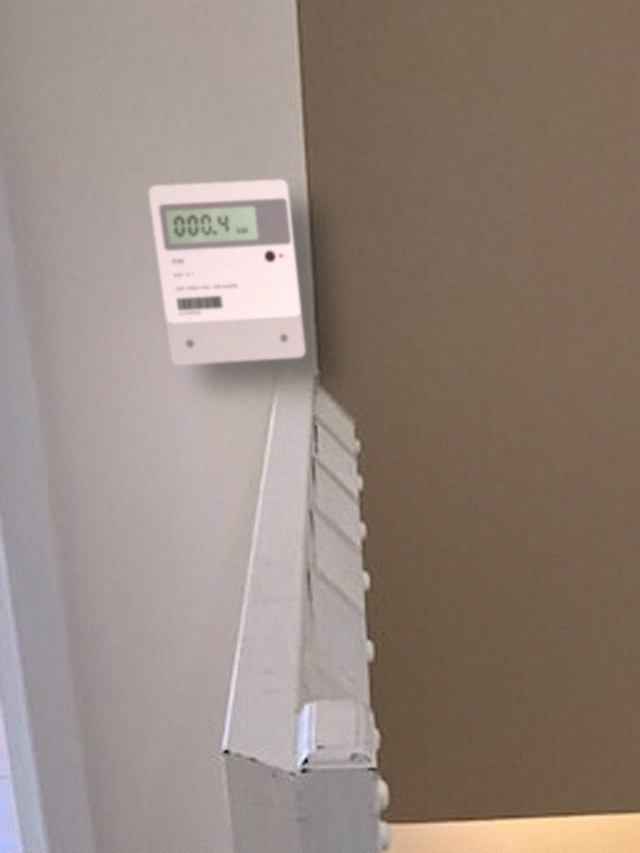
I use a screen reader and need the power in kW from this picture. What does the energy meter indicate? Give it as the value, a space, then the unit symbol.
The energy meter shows 0.4 kW
